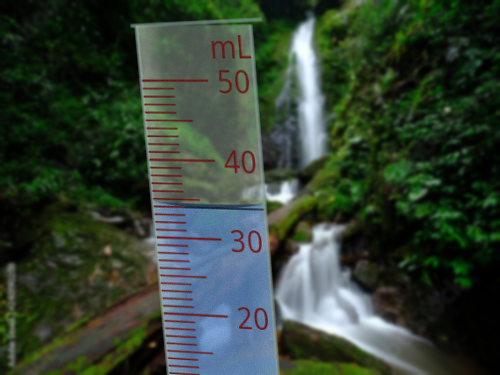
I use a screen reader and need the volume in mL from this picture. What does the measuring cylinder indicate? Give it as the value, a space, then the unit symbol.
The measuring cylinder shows 34 mL
